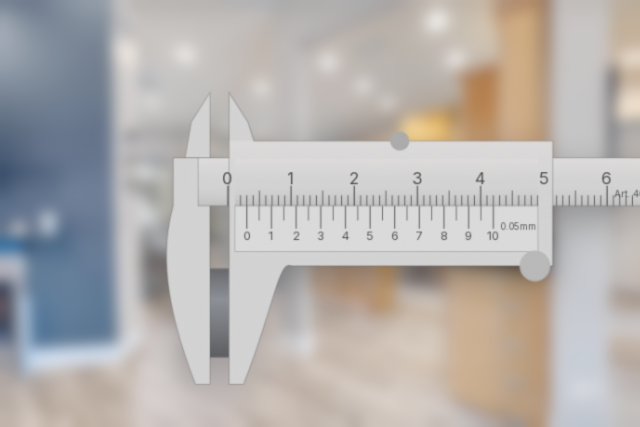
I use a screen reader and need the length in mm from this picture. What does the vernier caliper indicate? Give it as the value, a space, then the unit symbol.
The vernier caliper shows 3.0 mm
